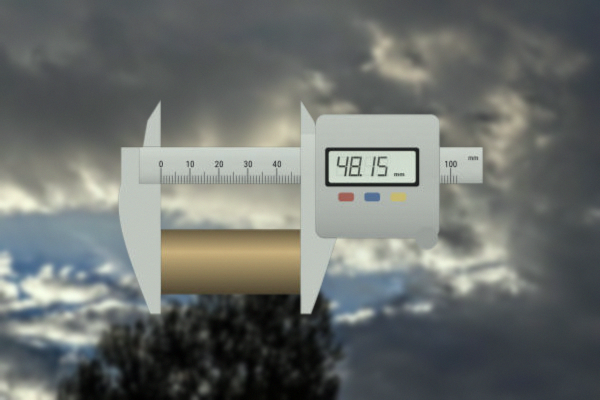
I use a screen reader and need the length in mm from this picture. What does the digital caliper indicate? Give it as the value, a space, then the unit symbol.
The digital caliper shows 48.15 mm
